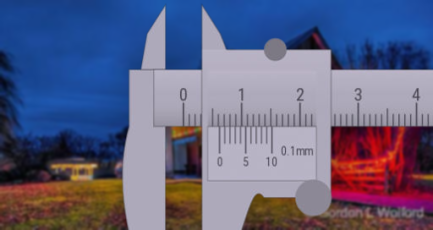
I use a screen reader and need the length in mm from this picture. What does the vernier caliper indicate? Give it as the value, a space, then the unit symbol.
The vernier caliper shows 6.2 mm
